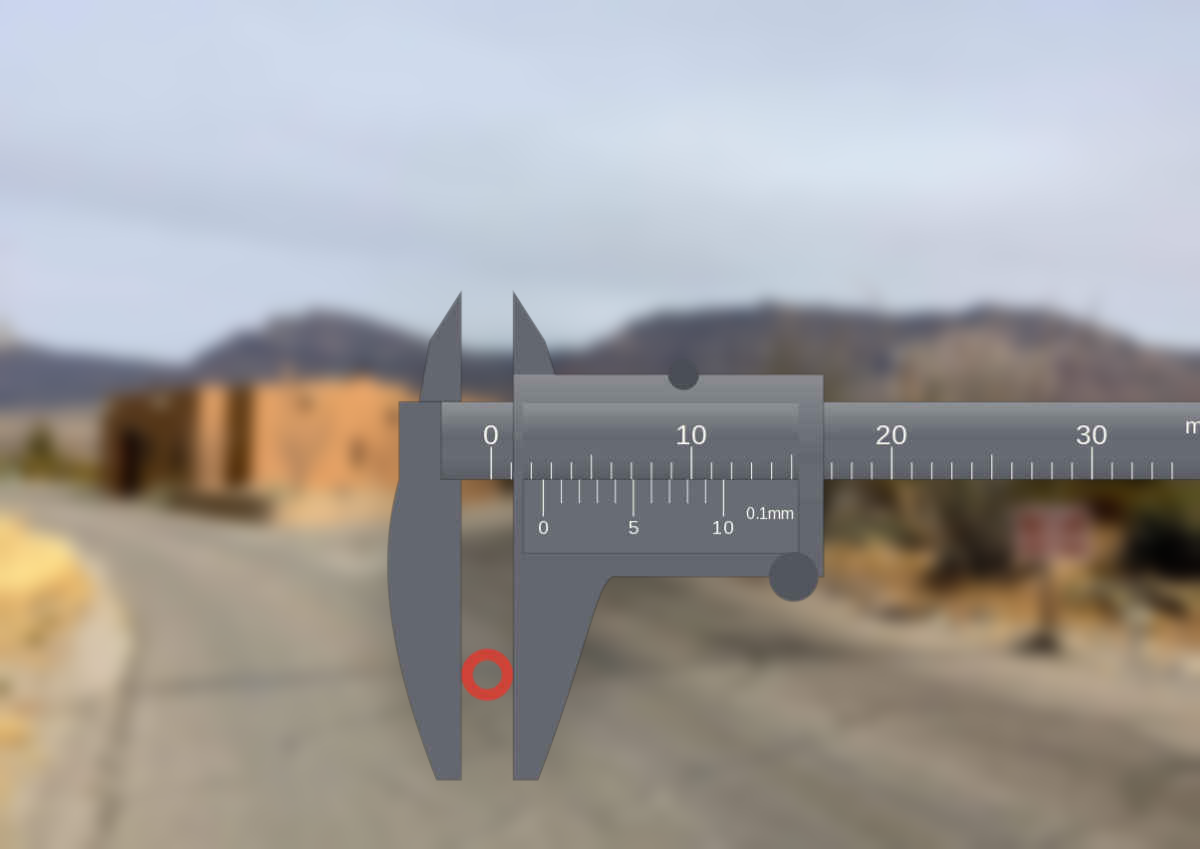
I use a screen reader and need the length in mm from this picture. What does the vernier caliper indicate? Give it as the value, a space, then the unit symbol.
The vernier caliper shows 2.6 mm
